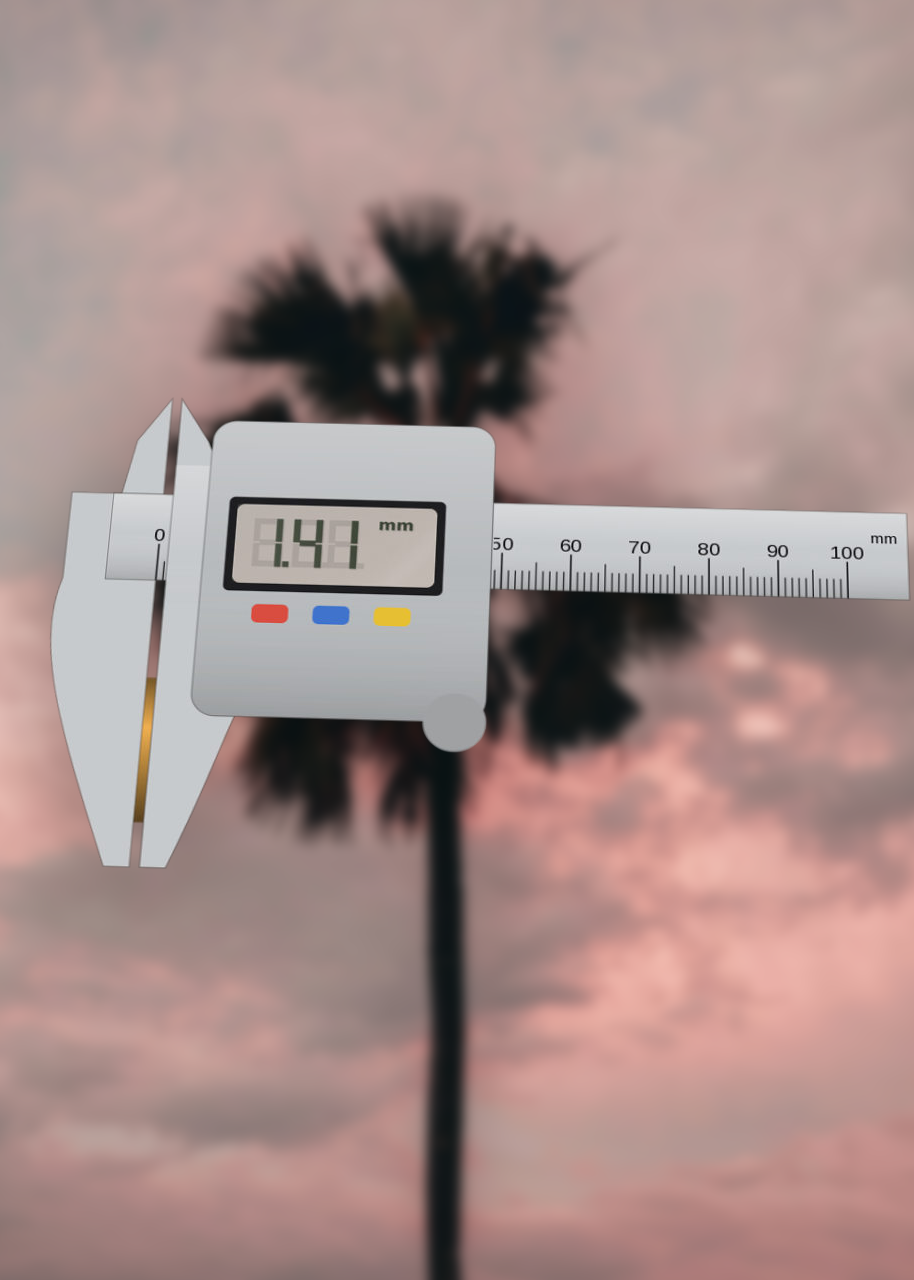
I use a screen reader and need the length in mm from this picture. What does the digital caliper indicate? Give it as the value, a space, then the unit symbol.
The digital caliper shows 1.41 mm
